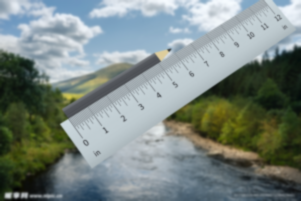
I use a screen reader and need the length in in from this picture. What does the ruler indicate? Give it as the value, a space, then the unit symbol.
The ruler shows 6 in
